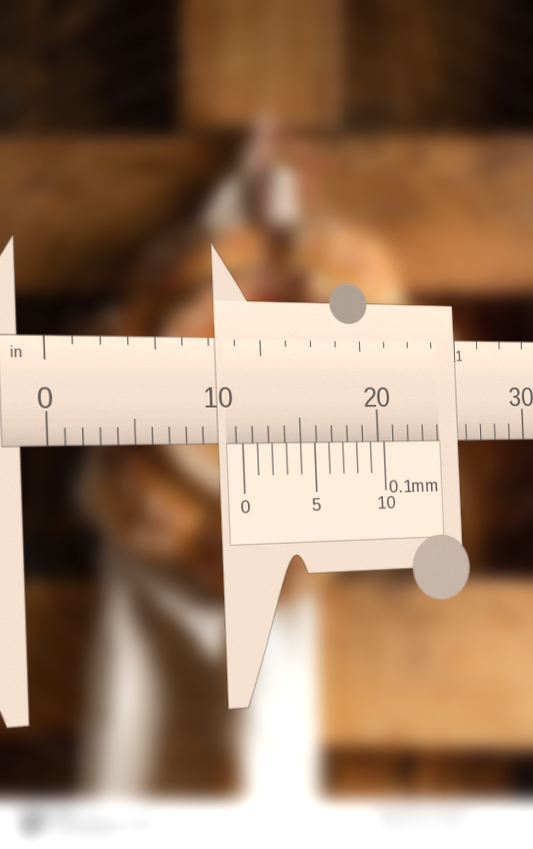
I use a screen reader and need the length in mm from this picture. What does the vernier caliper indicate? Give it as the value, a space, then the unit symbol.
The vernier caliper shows 11.4 mm
